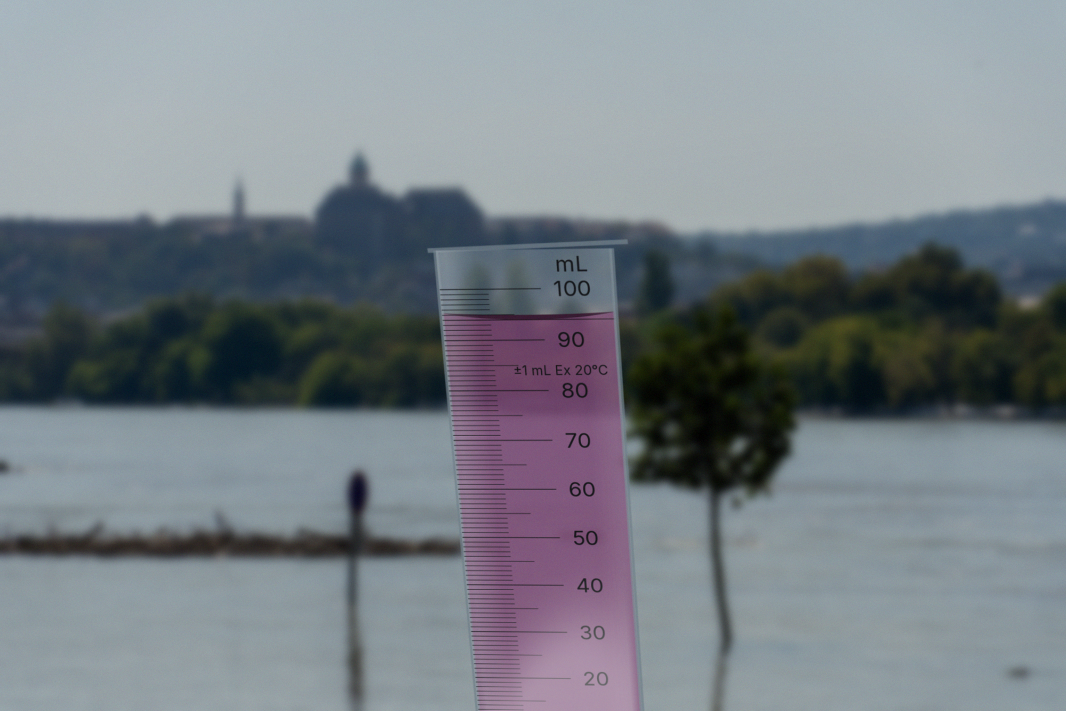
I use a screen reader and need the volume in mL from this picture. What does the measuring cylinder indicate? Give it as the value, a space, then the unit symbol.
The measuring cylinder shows 94 mL
